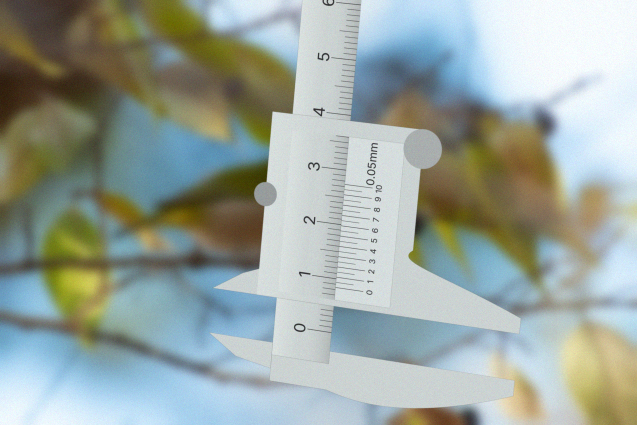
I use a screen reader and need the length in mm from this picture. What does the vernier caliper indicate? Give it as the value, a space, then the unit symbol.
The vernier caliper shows 8.4 mm
